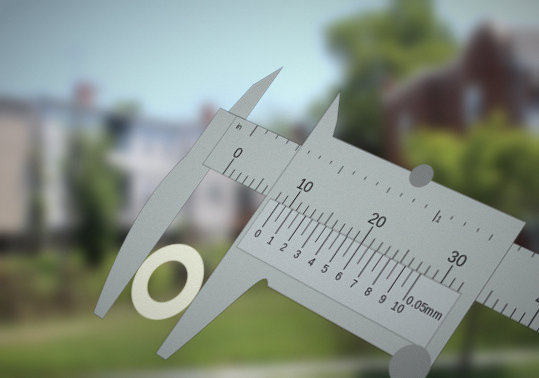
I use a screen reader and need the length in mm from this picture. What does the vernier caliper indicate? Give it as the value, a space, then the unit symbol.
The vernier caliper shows 8.6 mm
